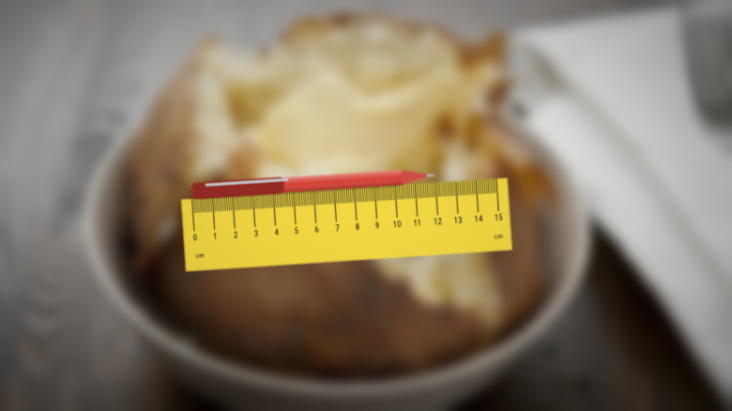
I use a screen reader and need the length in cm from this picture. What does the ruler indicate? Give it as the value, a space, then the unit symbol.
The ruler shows 12 cm
